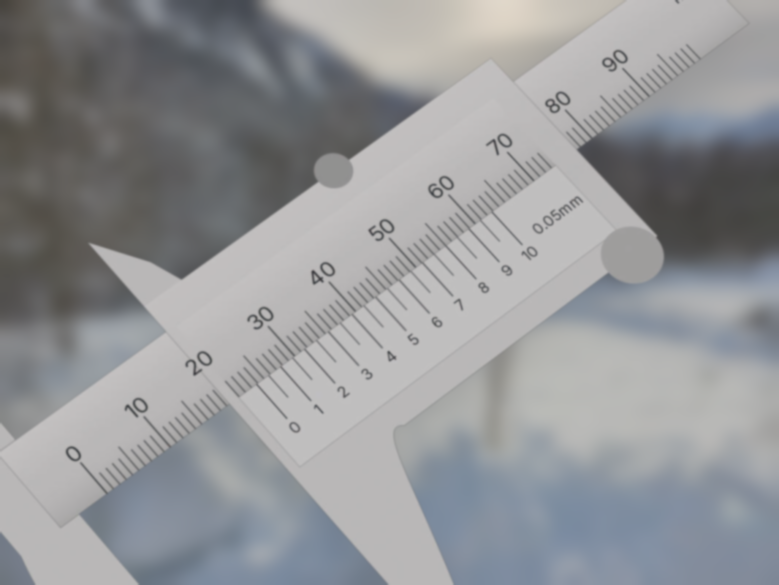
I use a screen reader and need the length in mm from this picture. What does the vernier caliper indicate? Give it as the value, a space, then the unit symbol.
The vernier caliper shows 23.8 mm
